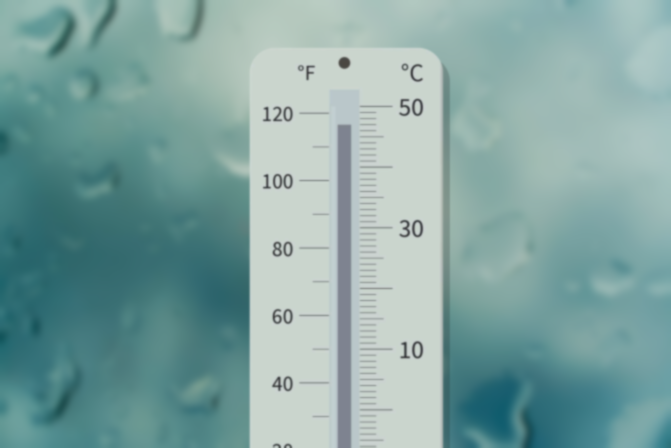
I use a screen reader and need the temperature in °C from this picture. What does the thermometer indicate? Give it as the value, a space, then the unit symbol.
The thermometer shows 47 °C
